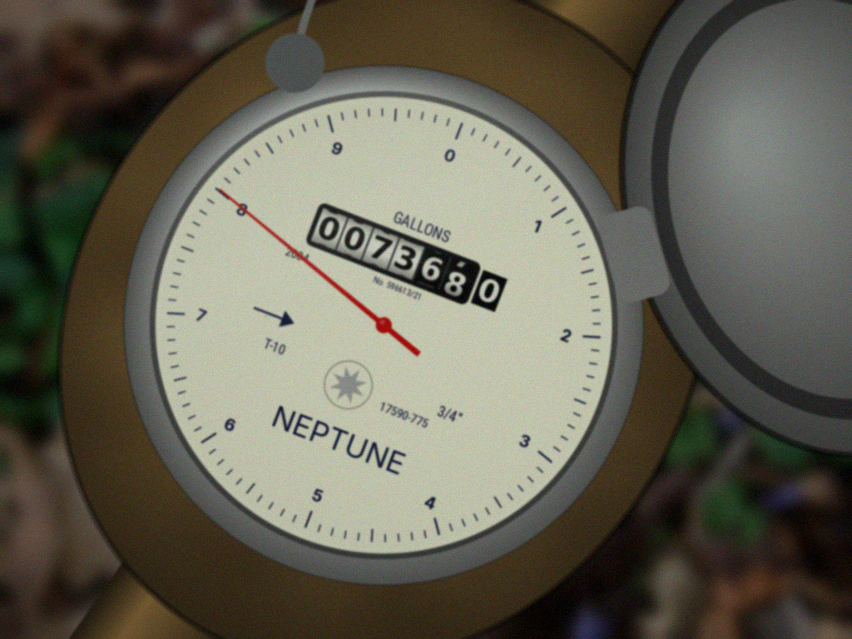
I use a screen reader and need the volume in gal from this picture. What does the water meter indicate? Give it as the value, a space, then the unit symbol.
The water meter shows 73678.0 gal
